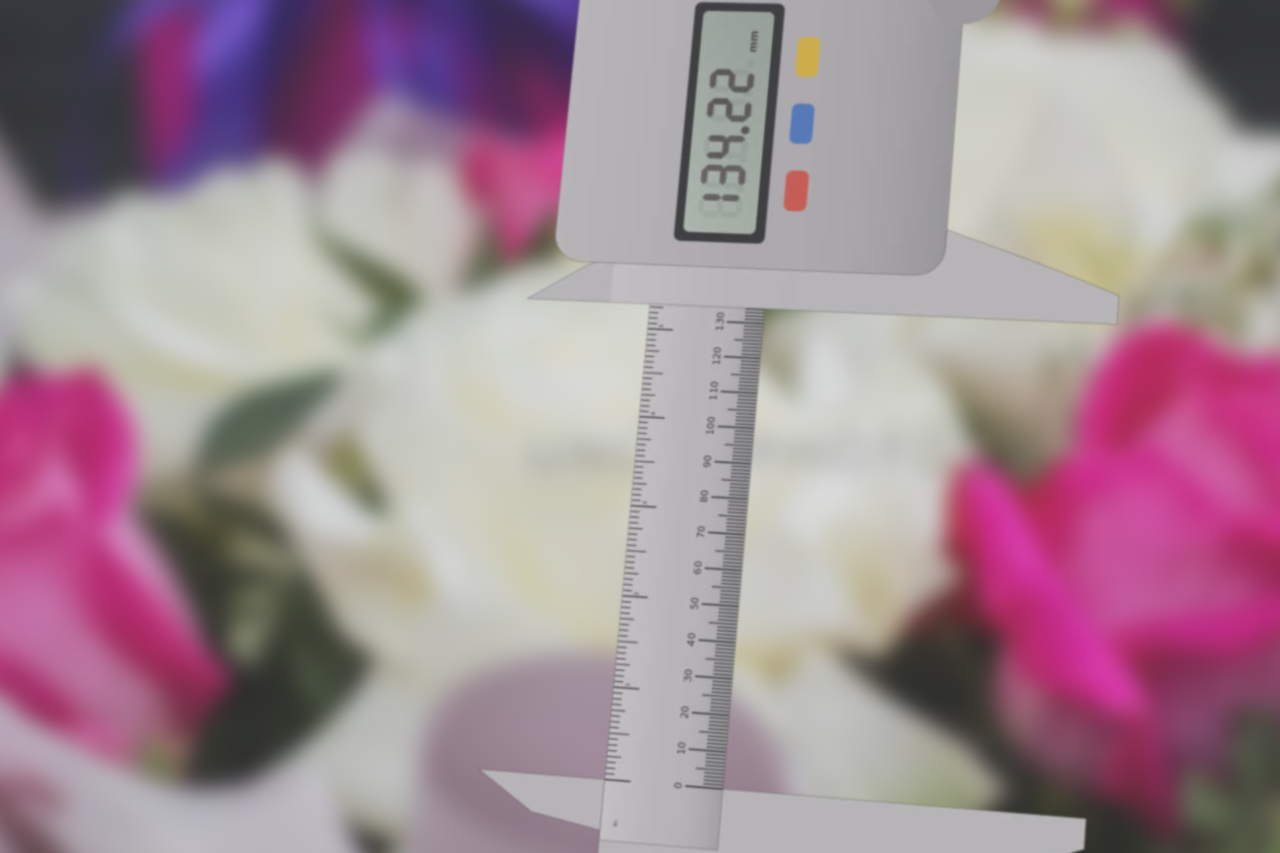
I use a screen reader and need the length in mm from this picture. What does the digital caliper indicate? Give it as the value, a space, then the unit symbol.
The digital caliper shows 134.22 mm
